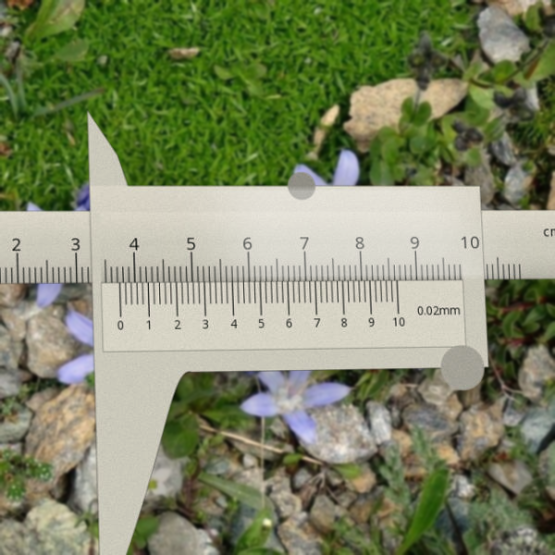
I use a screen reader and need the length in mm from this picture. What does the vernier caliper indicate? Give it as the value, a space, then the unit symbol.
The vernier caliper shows 37.4 mm
